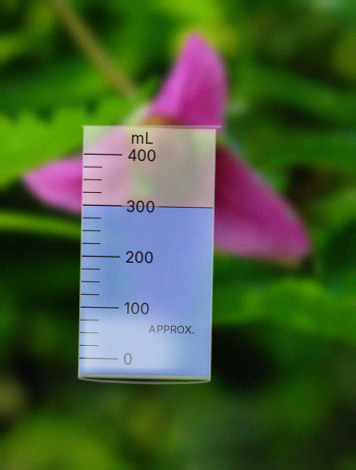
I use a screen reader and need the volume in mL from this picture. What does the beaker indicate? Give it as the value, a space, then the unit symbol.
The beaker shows 300 mL
